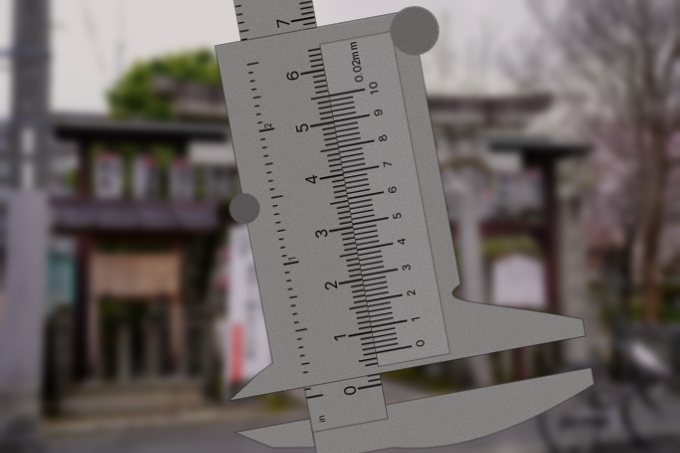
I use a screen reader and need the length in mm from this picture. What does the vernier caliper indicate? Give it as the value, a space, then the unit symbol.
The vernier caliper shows 6.0 mm
